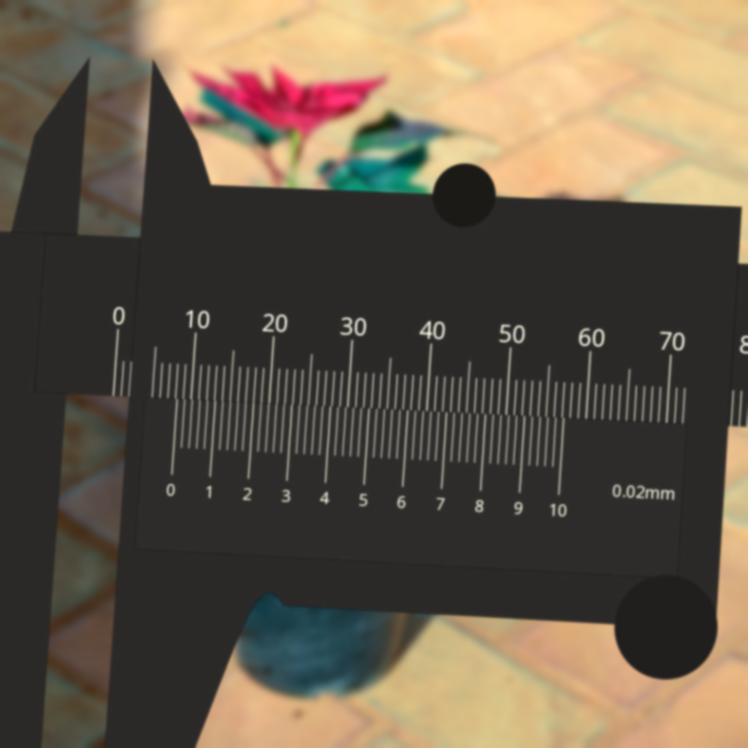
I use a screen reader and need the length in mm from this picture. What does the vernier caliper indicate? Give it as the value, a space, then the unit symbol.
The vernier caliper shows 8.2 mm
